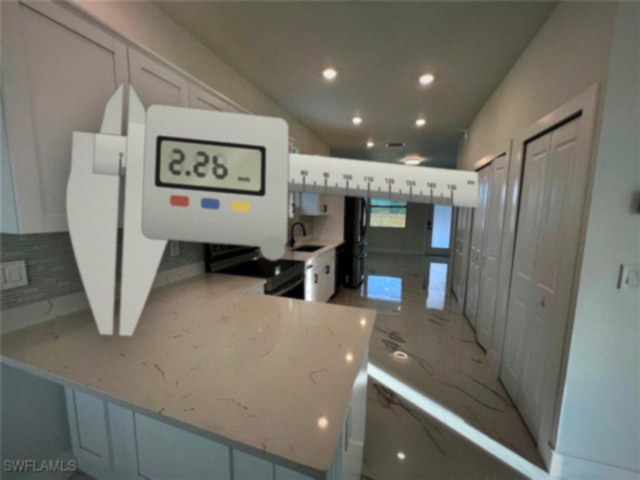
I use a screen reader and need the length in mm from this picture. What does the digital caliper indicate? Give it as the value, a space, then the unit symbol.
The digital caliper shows 2.26 mm
